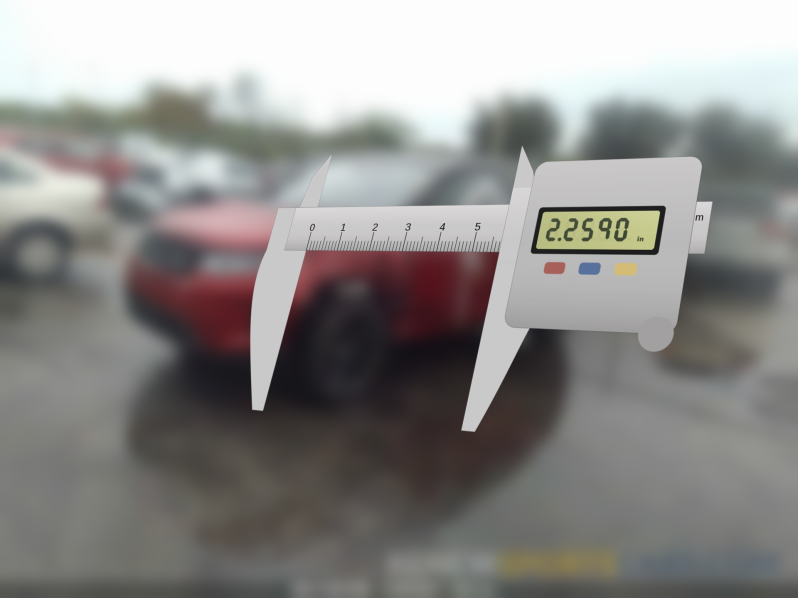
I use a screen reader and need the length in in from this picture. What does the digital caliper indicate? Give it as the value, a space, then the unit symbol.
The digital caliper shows 2.2590 in
